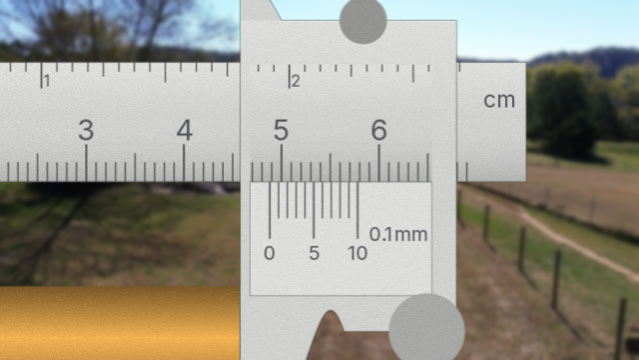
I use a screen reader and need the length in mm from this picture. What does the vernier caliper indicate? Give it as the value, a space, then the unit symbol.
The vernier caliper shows 48.8 mm
